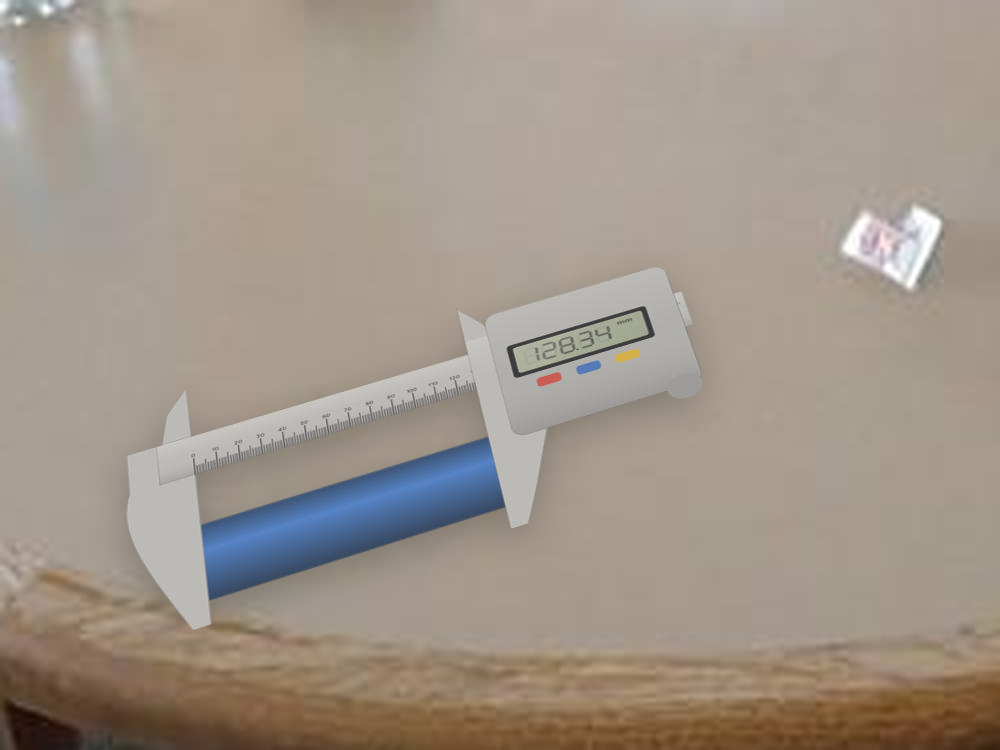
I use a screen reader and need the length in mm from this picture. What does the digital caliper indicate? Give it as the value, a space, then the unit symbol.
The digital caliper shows 128.34 mm
